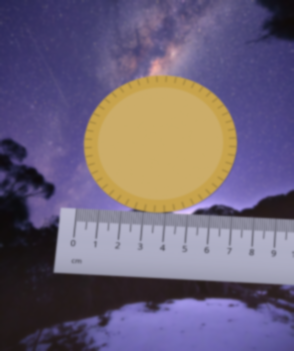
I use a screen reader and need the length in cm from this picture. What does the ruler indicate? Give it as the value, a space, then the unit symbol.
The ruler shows 7 cm
